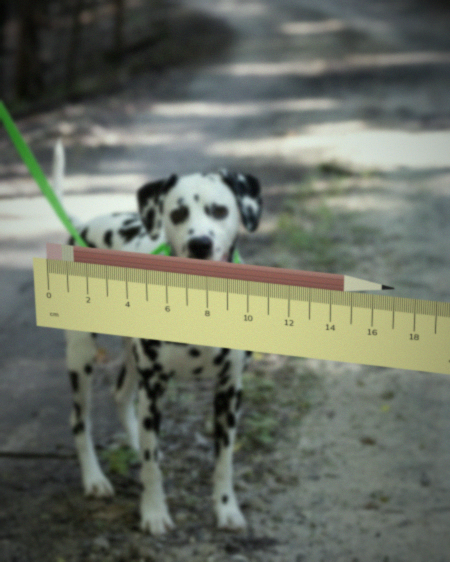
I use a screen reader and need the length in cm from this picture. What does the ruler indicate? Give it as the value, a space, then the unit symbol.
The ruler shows 17 cm
